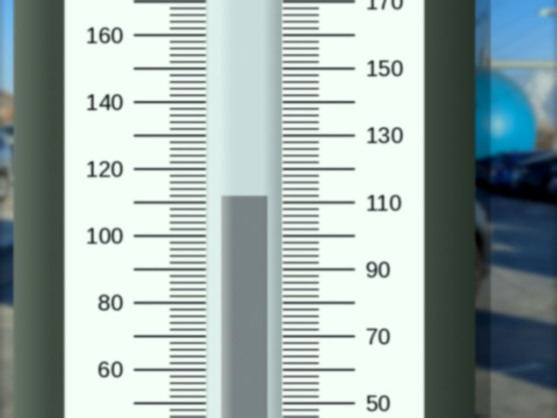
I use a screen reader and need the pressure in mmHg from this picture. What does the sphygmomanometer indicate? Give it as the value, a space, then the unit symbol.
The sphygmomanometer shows 112 mmHg
